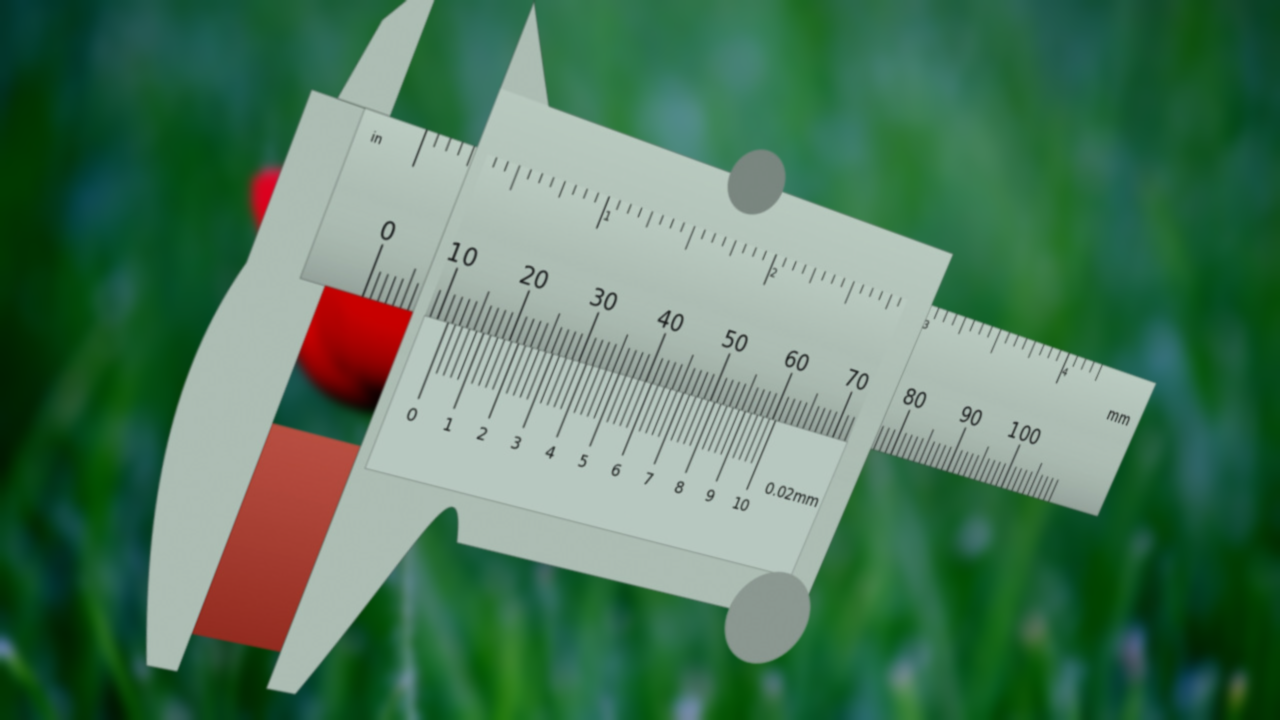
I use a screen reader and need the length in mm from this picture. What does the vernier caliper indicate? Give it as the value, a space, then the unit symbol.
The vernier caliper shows 11.5 mm
